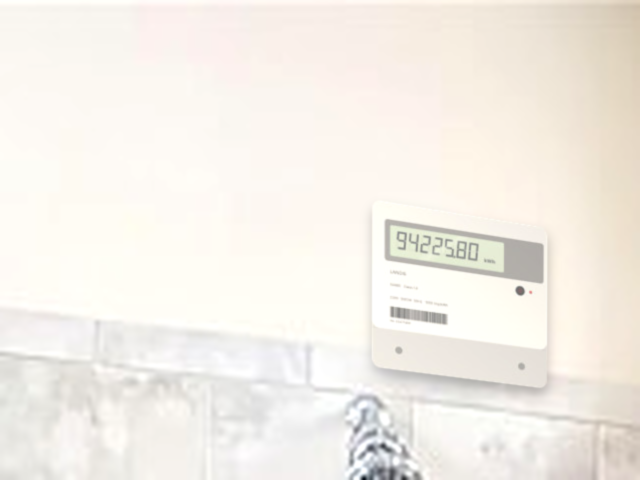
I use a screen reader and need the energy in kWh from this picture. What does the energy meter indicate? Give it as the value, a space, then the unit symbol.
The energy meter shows 94225.80 kWh
